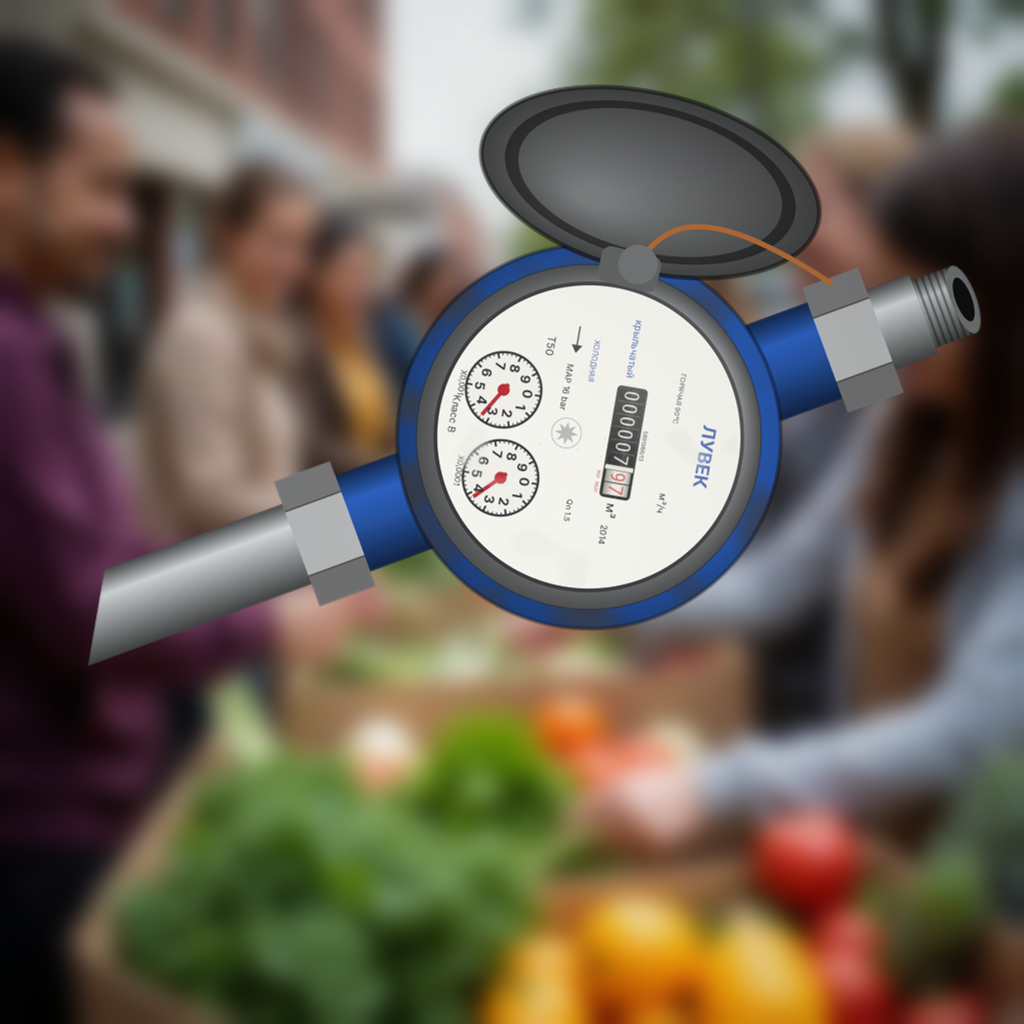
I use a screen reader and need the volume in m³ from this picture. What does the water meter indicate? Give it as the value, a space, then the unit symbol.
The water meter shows 7.9733 m³
